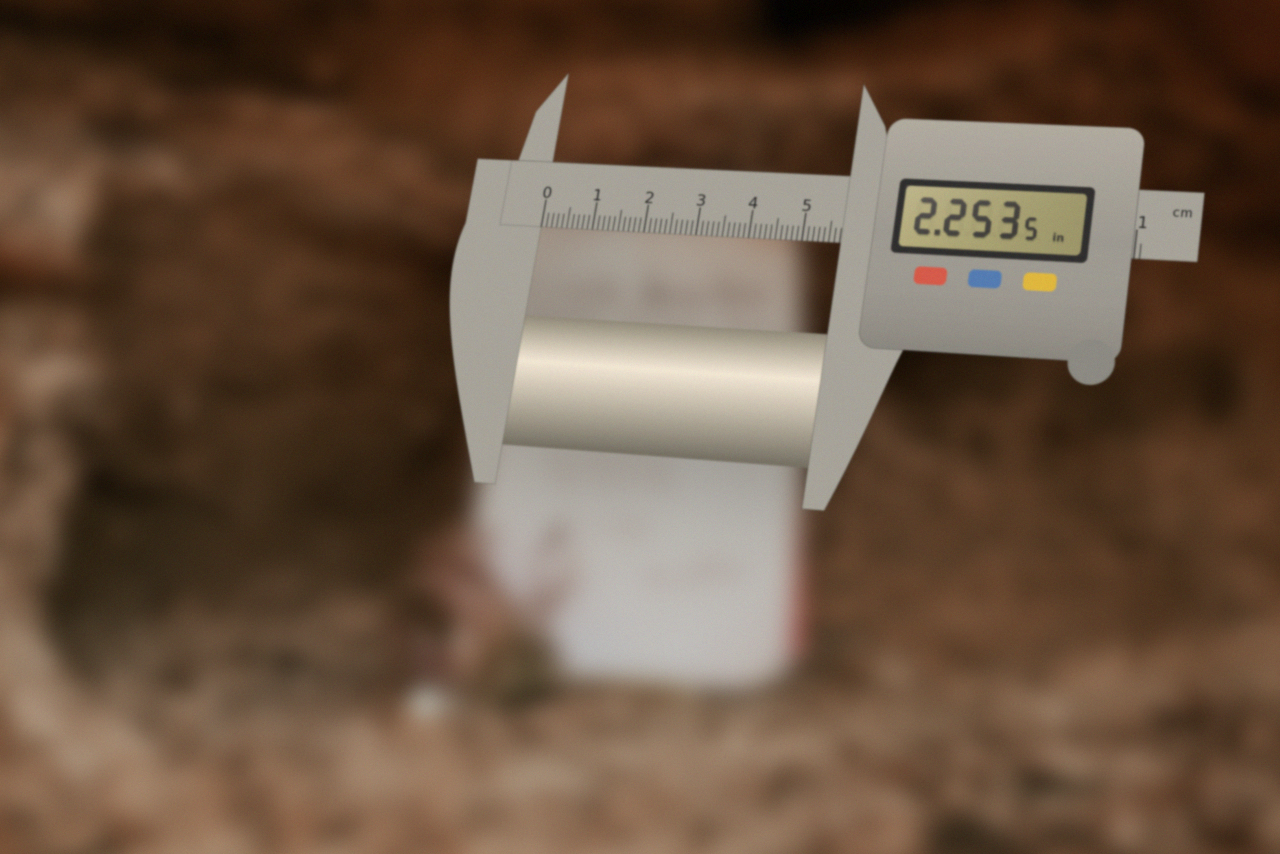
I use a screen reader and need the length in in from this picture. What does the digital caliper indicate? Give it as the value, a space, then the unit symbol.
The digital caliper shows 2.2535 in
